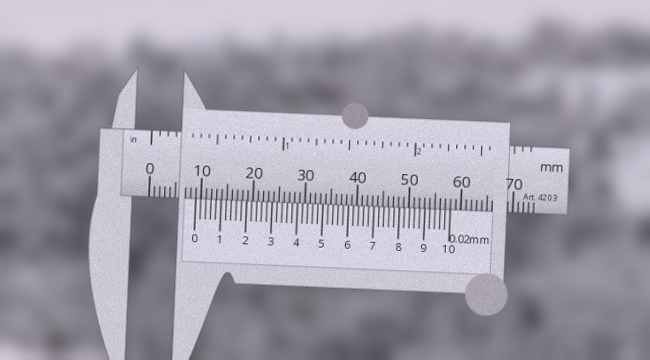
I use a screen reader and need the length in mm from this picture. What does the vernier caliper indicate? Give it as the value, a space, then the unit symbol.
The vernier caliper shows 9.0 mm
